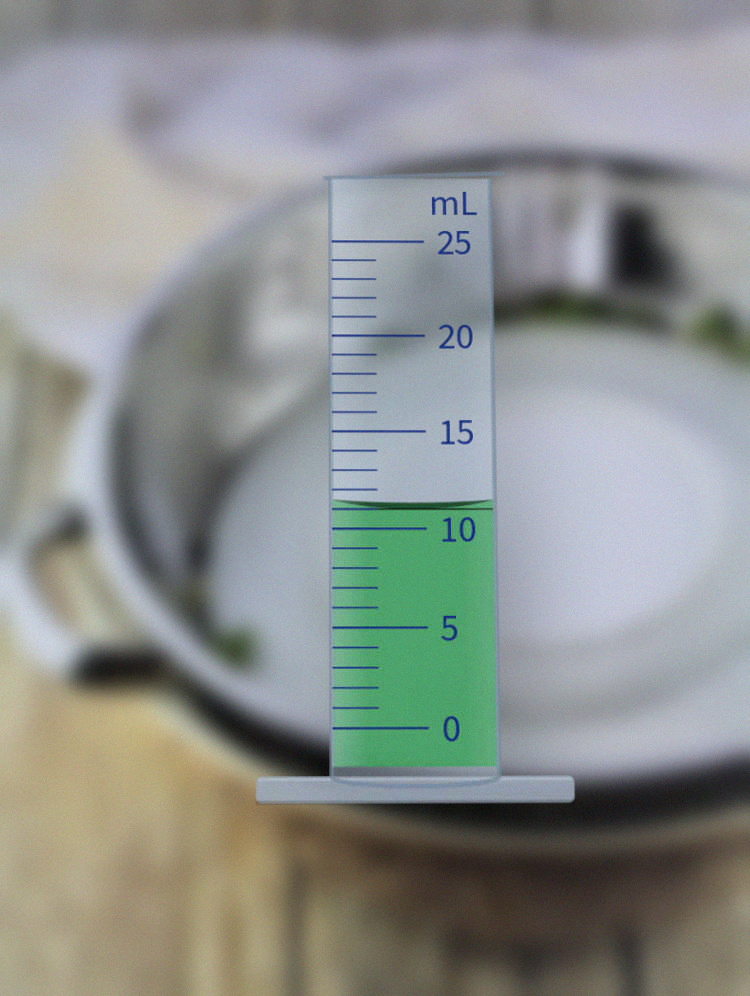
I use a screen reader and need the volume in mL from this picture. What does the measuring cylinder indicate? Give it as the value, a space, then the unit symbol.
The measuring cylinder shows 11 mL
